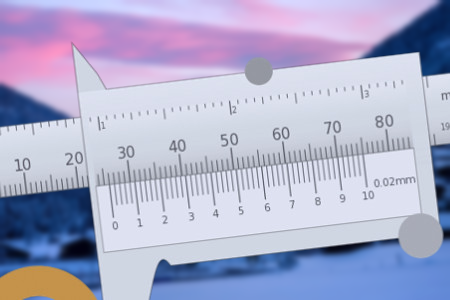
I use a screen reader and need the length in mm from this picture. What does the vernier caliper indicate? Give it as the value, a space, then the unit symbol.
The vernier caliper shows 26.0 mm
